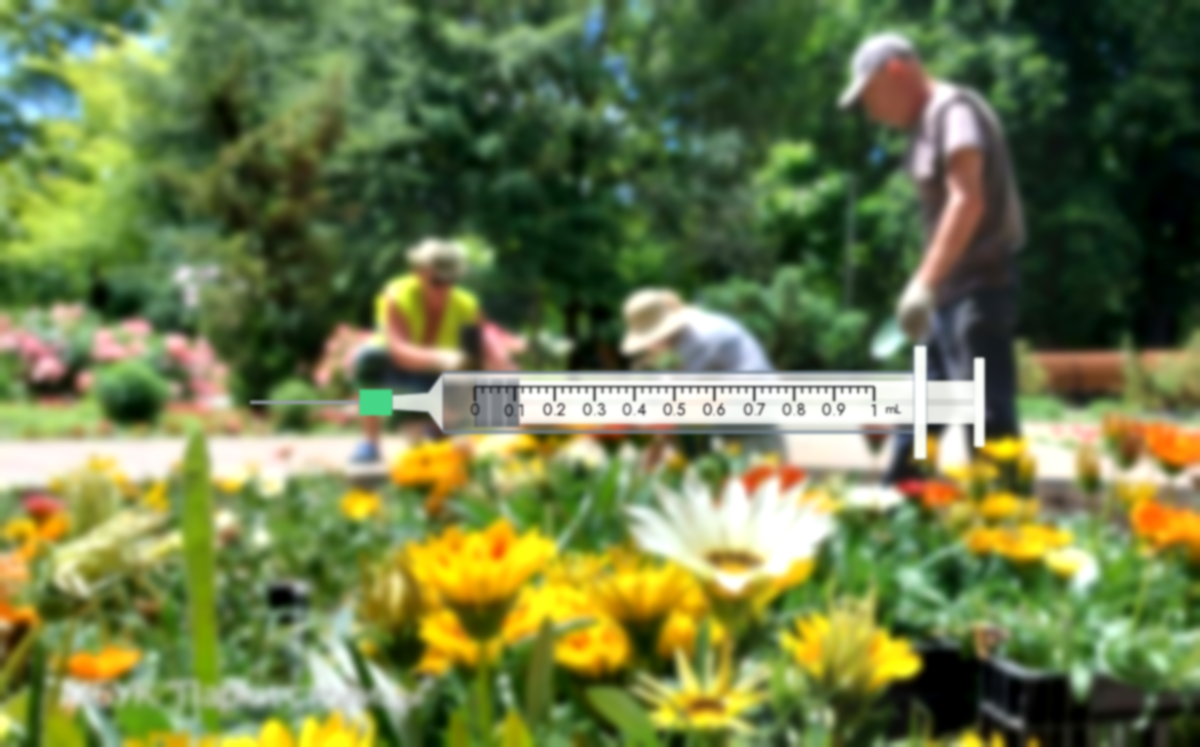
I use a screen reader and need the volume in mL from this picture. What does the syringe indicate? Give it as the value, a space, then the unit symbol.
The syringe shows 0 mL
